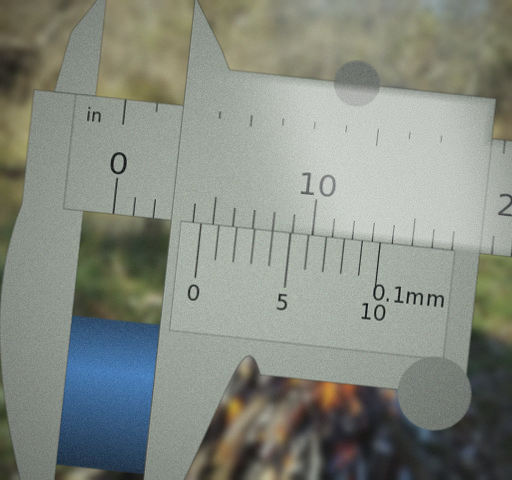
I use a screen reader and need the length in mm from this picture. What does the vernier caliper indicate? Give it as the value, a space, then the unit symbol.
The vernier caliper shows 4.4 mm
